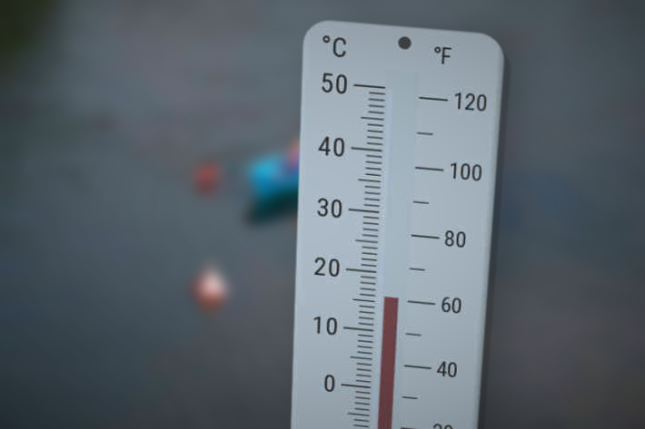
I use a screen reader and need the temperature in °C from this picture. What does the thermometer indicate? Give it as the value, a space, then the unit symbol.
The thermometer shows 16 °C
